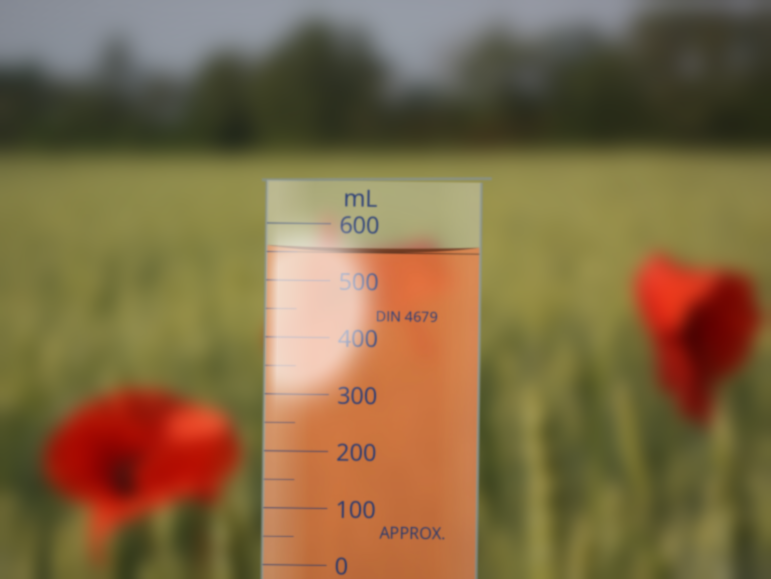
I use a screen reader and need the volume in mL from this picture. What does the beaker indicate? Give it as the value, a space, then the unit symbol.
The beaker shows 550 mL
